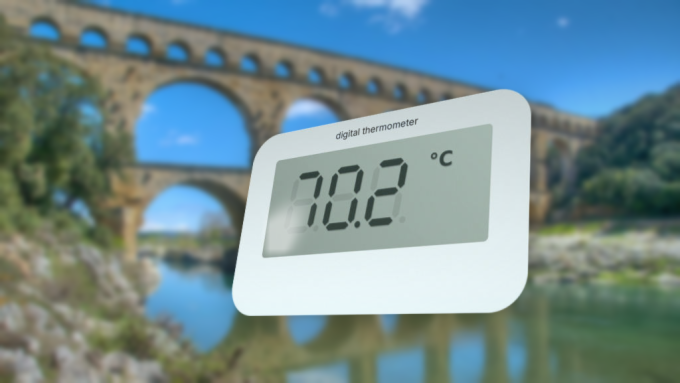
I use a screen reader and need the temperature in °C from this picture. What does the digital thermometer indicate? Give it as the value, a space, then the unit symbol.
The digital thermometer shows 70.2 °C
